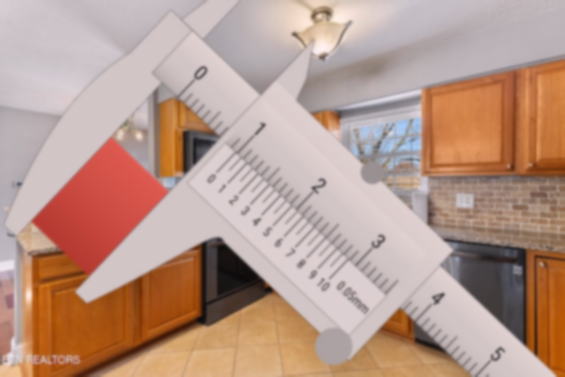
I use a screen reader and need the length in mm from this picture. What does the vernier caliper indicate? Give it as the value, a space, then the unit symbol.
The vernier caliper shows 9.8 mm
